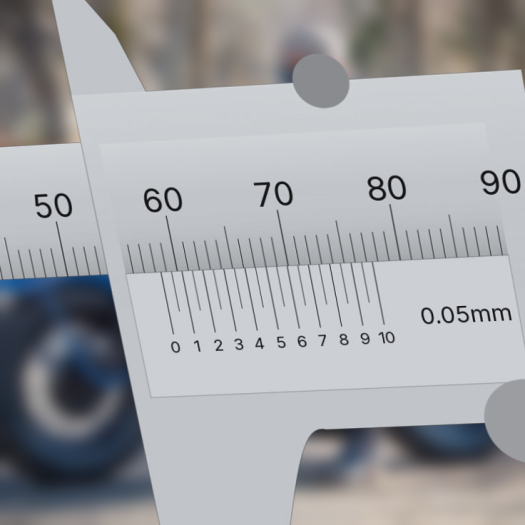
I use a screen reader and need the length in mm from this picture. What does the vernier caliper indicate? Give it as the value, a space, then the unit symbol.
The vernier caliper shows 58.5 mm
